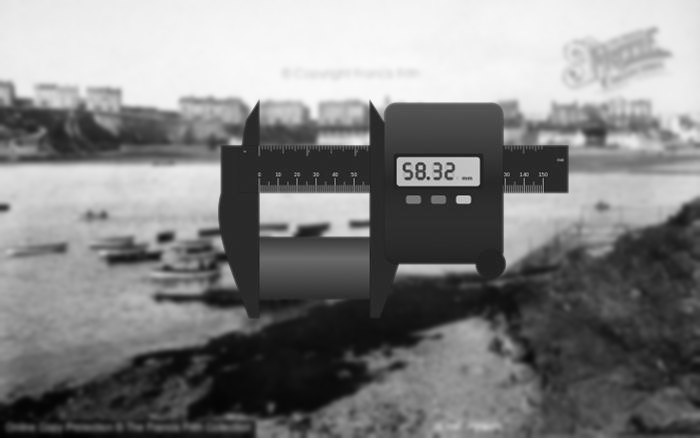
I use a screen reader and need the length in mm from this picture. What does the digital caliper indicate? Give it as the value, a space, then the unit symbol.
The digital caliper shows 58.32 mm
